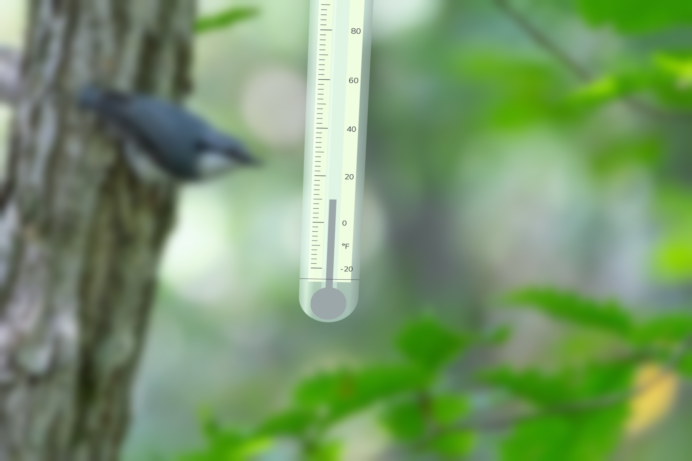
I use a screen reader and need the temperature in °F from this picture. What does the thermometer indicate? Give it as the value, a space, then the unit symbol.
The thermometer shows 10 °F
